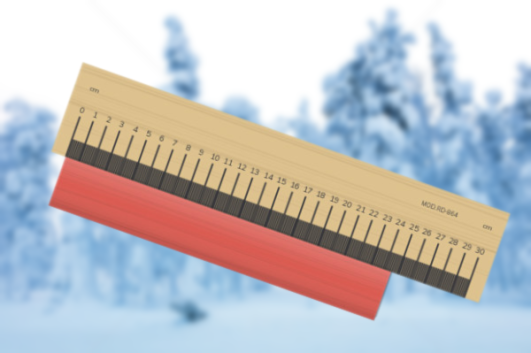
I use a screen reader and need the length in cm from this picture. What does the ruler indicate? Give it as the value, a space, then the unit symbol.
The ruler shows 24.5 cm
